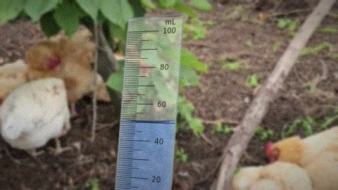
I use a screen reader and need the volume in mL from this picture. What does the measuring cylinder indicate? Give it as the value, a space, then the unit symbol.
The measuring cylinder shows 50 mL
